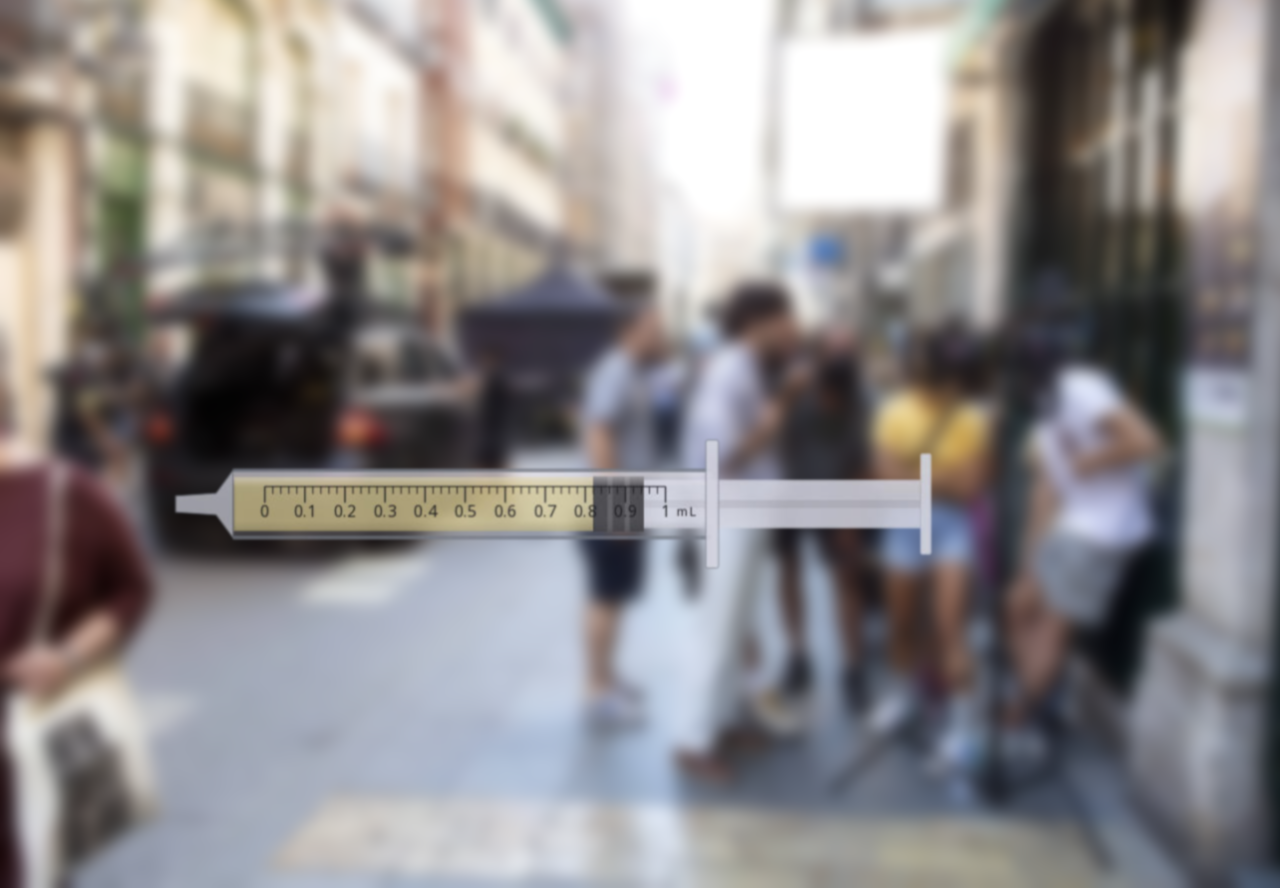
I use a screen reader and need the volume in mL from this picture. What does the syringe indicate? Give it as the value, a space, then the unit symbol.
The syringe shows 0.82 mL
